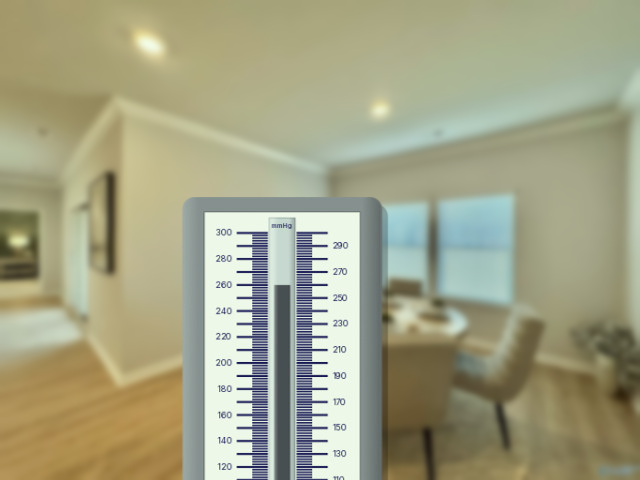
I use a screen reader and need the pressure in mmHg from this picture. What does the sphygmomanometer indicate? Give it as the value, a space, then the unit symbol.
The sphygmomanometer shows 260 mmHg
